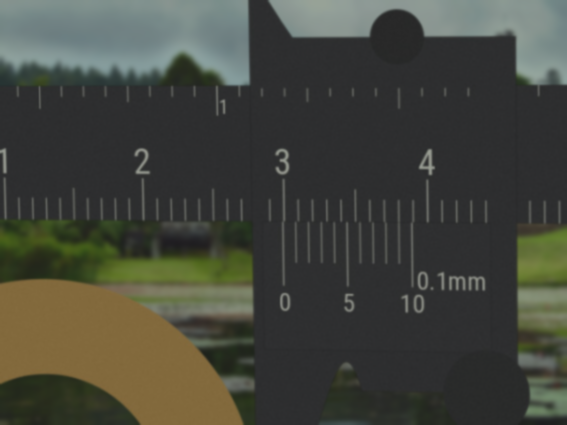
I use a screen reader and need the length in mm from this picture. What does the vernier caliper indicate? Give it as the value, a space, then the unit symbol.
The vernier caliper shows 29.9 mm
